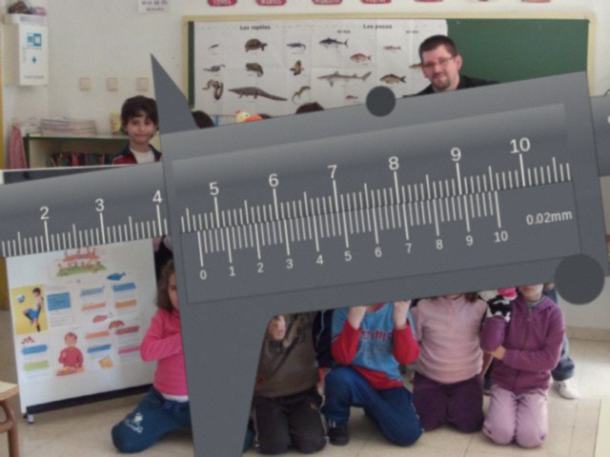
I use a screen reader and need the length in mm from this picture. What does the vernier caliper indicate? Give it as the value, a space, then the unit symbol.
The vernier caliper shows 46.5 mm
